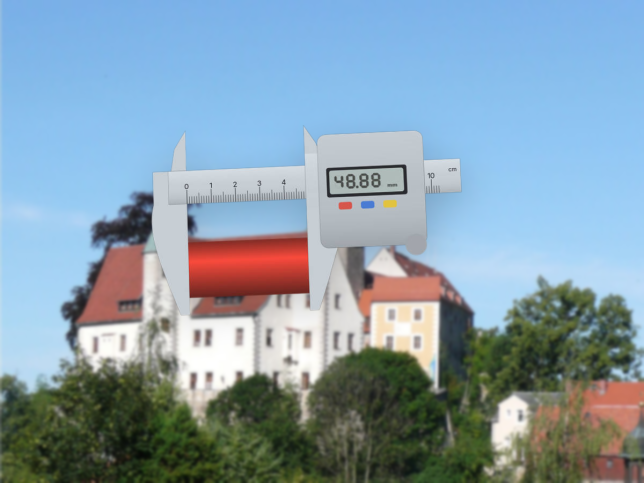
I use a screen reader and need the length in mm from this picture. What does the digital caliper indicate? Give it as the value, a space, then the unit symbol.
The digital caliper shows 48.88 mm
